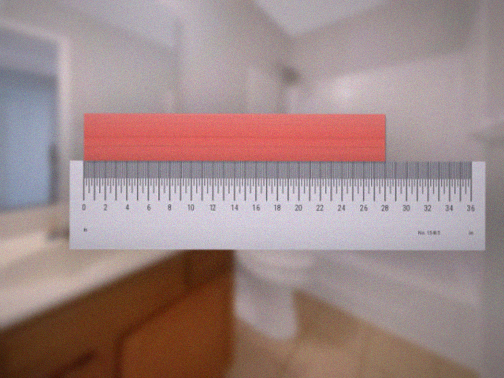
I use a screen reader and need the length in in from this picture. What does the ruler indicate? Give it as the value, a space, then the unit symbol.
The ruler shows 28 in
